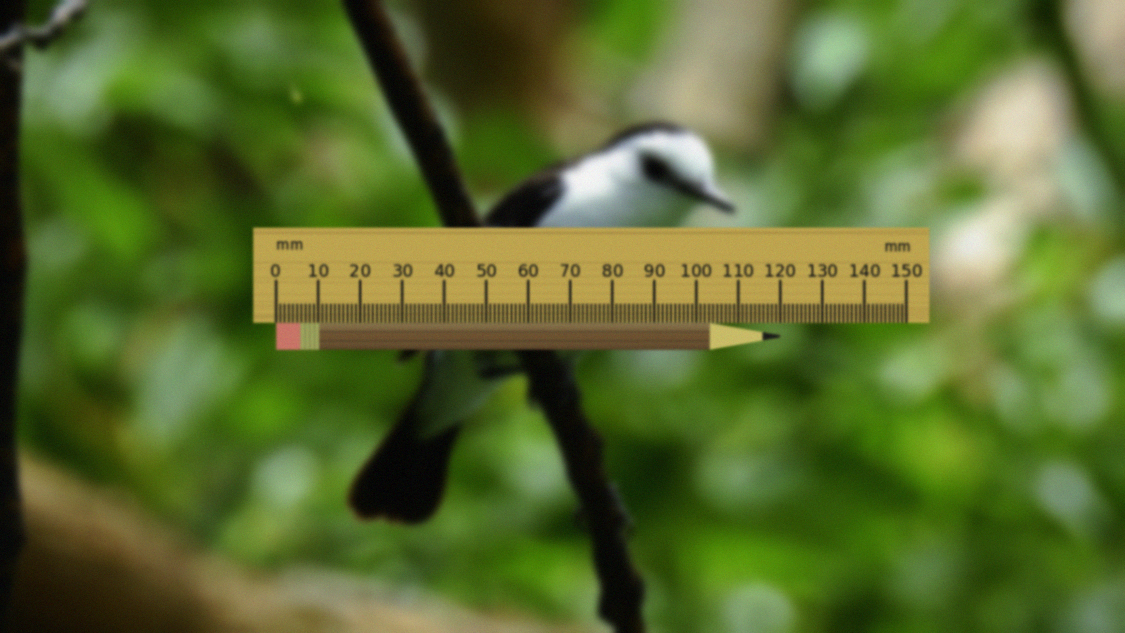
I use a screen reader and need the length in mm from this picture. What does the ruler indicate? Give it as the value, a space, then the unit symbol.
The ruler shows 120 mm
